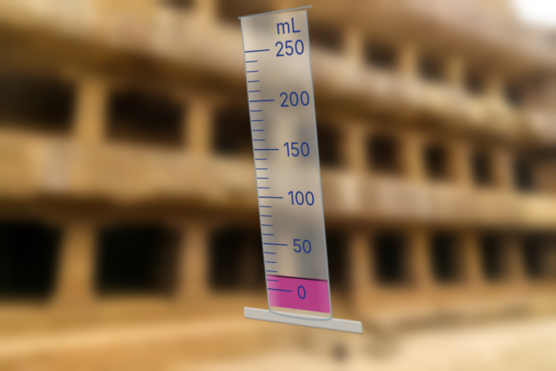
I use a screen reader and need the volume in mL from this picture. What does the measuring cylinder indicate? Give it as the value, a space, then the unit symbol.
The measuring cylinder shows 15 mL
